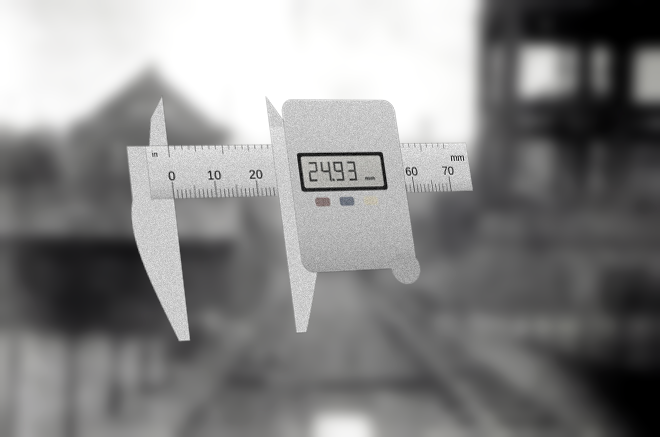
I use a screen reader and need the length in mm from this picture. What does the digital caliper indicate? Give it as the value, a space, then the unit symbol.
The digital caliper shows 24.93 mm
